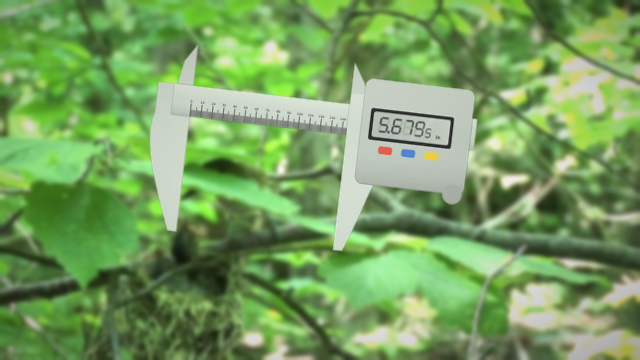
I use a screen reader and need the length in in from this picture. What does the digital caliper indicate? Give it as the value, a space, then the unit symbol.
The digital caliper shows 5.6795 in
